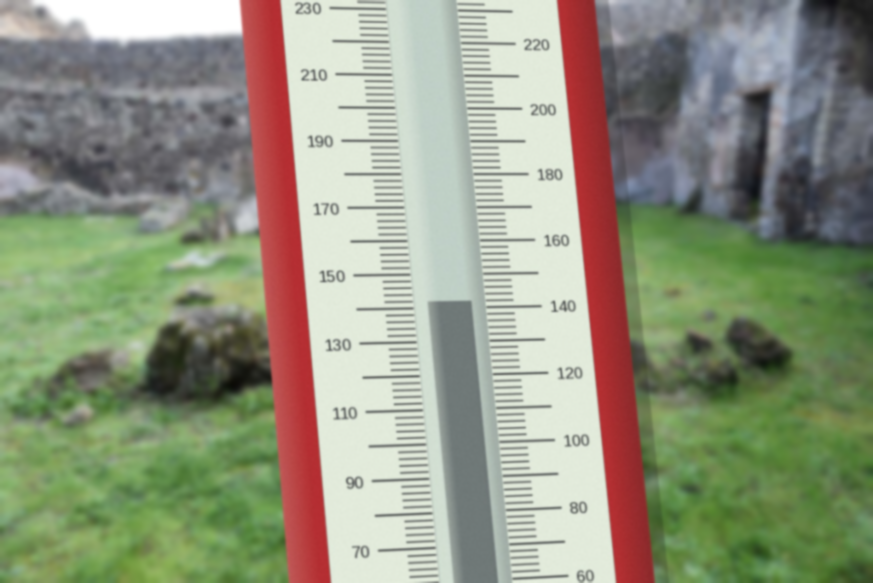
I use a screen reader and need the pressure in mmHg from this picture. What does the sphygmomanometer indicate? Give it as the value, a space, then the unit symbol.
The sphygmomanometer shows 142 mmHg
